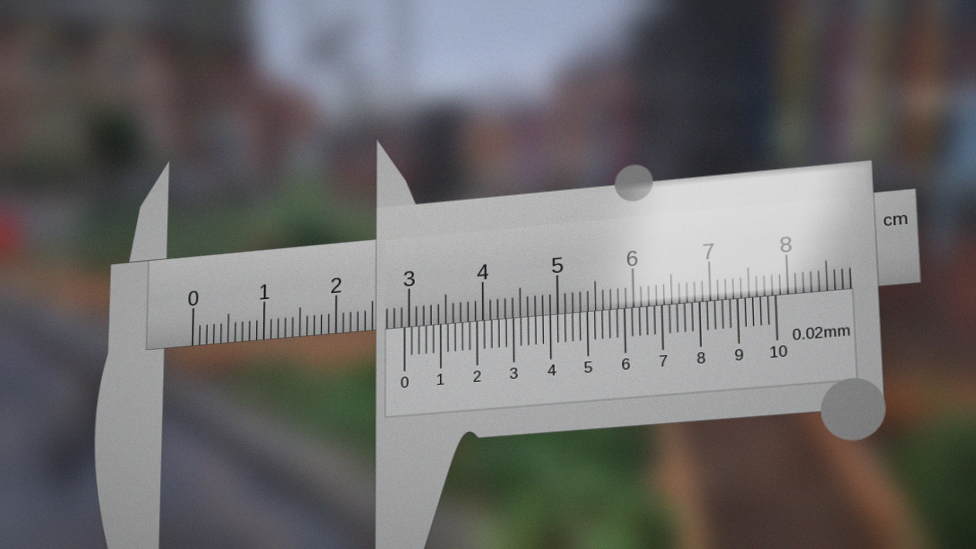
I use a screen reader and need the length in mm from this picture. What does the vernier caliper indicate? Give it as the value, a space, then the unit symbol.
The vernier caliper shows 29.4 mm
